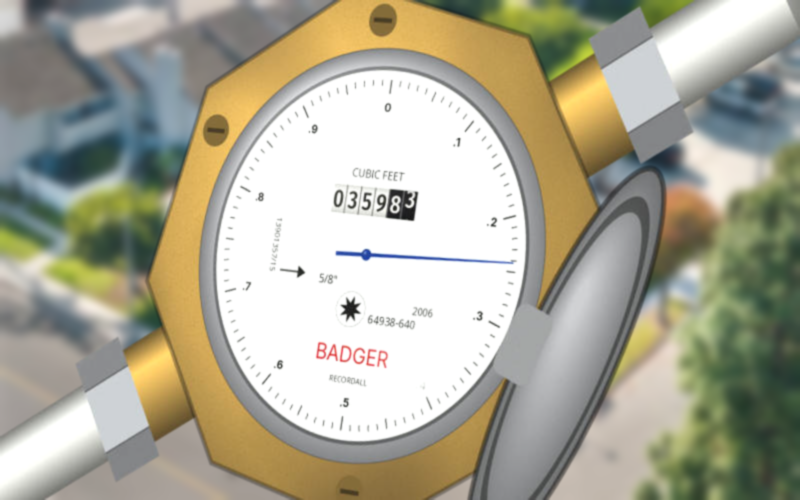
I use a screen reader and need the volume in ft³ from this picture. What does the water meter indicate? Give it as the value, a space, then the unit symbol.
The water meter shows 35983.24 ft³
